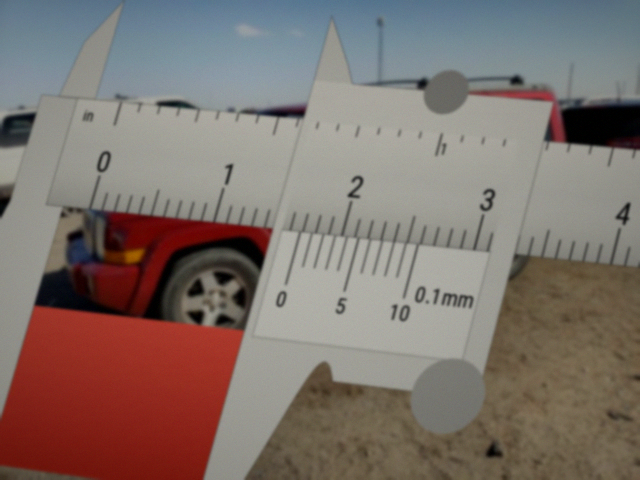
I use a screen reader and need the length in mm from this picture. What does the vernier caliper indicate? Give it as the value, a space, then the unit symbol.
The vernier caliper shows 16.8 mm
